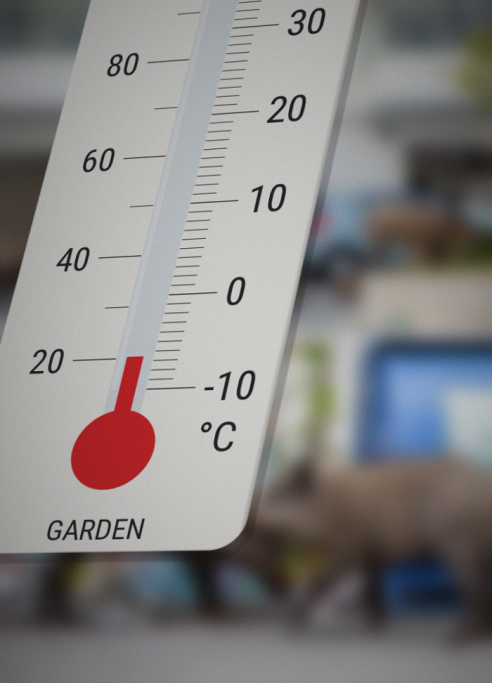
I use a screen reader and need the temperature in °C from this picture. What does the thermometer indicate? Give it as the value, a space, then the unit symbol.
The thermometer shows -6.5 °C
